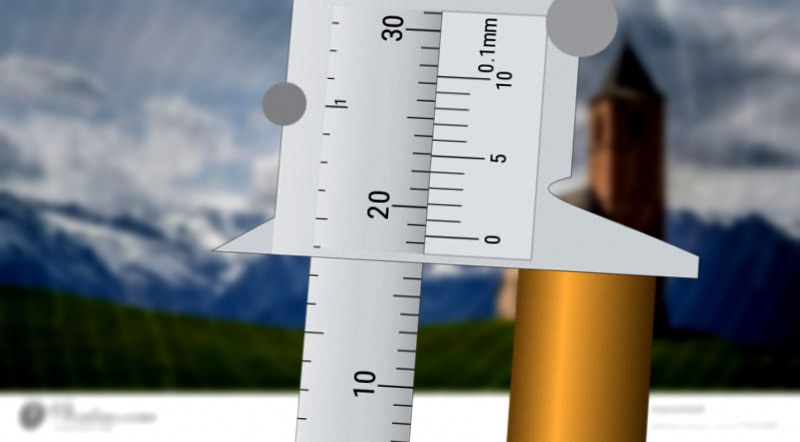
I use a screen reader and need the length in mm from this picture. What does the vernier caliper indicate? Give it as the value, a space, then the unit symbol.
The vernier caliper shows 18.4 mm
